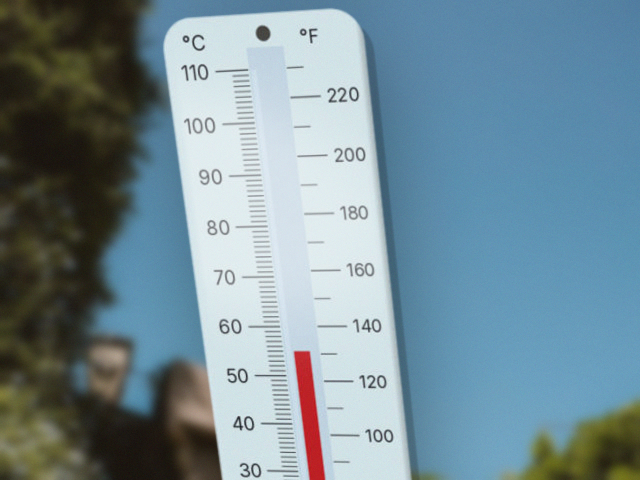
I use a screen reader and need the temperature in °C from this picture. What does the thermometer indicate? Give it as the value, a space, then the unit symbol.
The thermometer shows 55 °C
